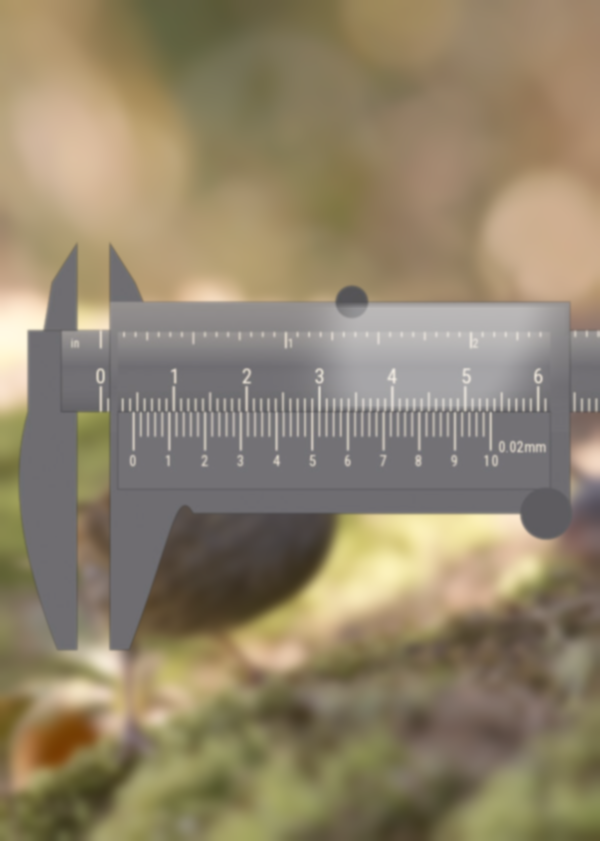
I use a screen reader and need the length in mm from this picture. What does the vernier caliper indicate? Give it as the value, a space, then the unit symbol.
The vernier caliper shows 4.5 mm
